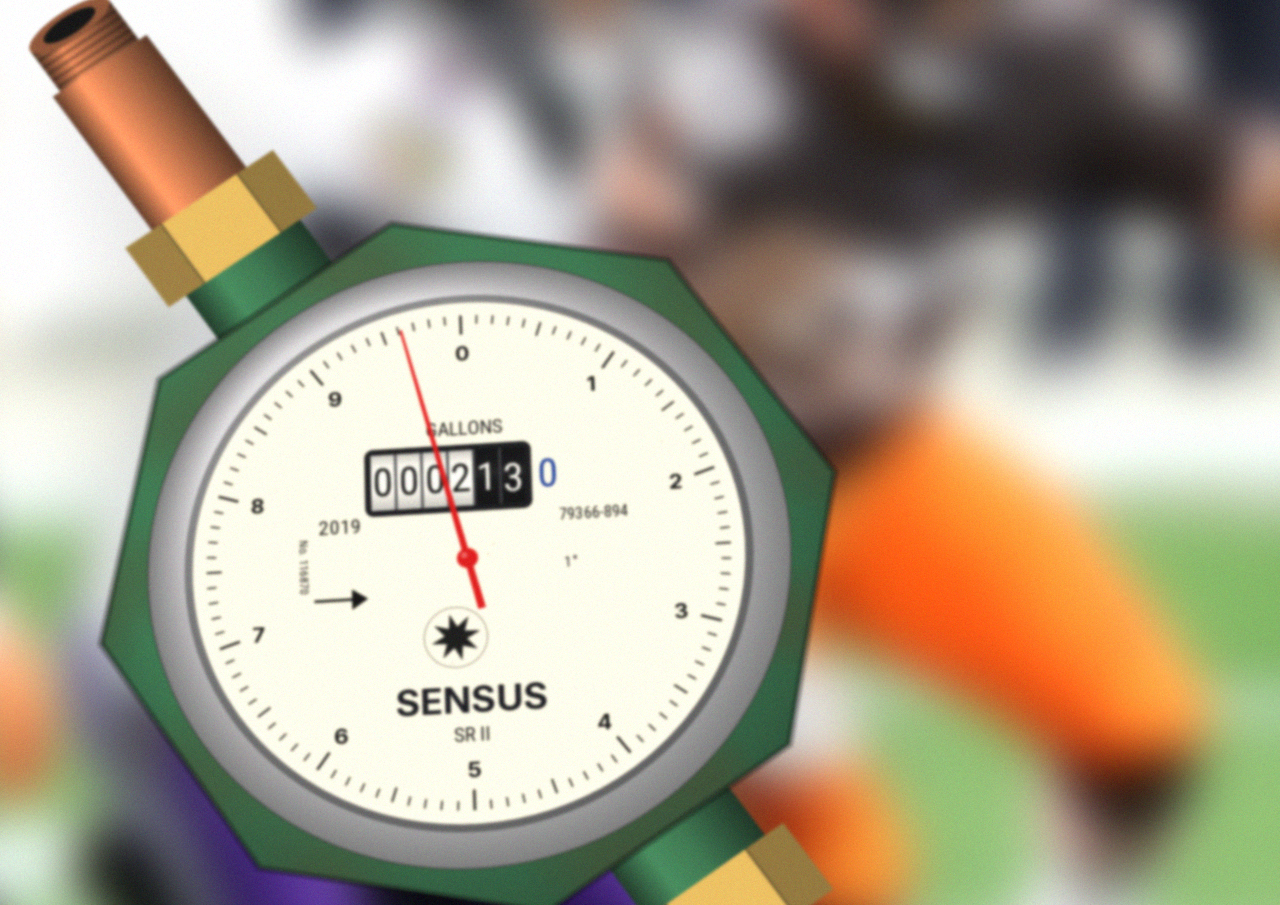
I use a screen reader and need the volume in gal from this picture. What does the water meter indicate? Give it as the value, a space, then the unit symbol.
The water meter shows 2129.6 gal
